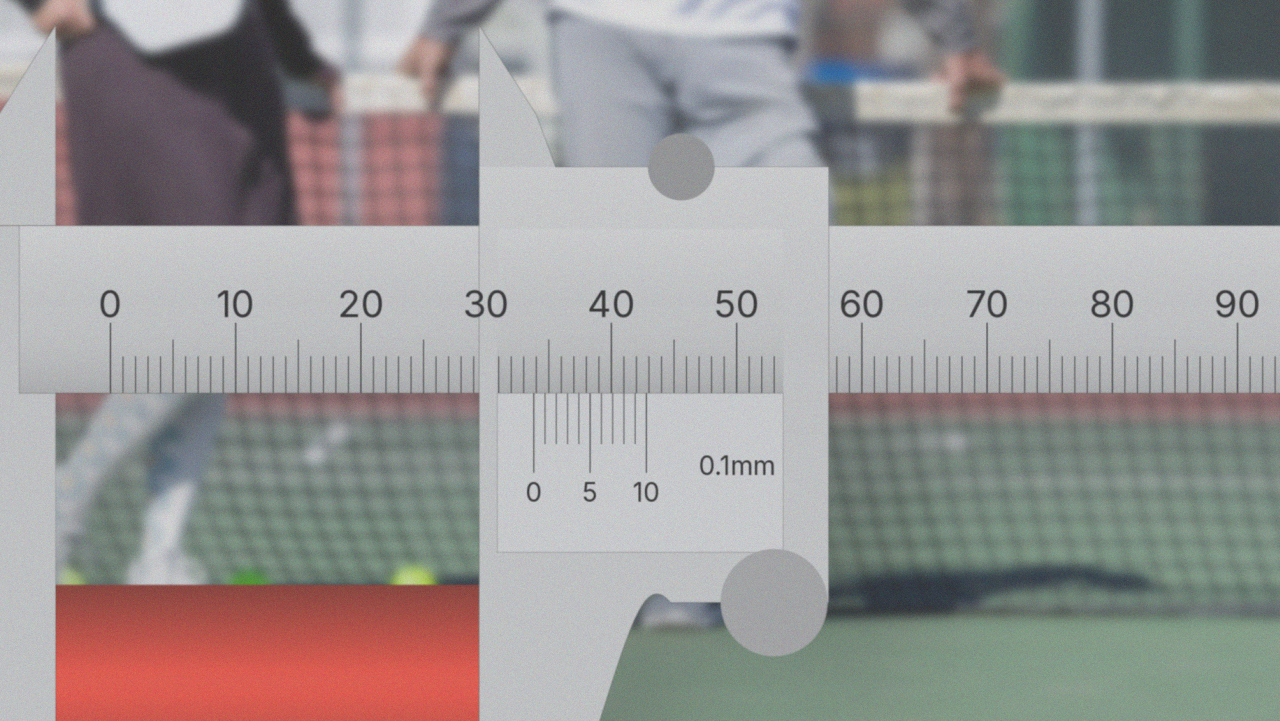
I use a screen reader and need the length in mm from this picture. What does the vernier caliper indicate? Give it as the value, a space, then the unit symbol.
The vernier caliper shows 33.8 mm
